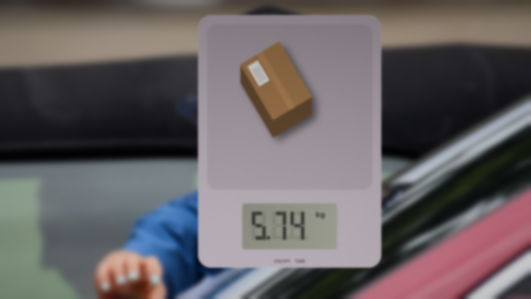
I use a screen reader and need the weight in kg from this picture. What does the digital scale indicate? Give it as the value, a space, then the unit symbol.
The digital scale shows 5.74 kg
